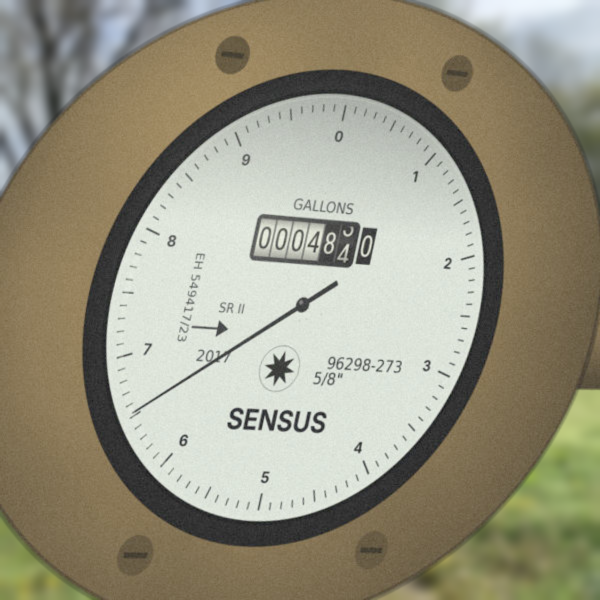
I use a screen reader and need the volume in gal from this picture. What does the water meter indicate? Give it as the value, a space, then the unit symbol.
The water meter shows 4836.5 gal
